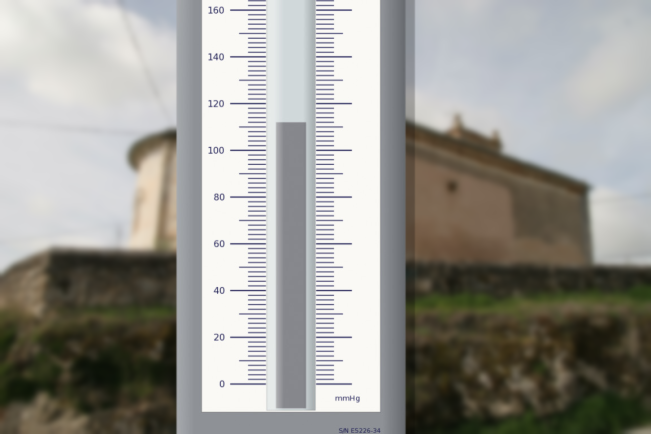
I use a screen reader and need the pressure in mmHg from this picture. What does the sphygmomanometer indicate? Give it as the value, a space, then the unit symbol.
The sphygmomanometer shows 112 mmHg
